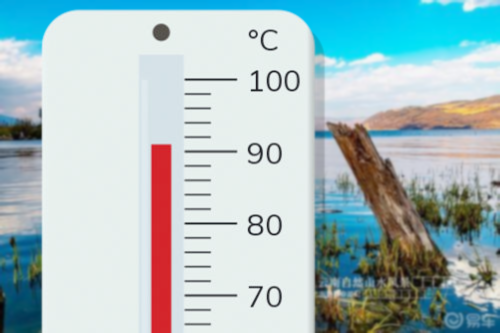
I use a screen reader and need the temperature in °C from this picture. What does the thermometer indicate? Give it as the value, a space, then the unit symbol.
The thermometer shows 91 °C
